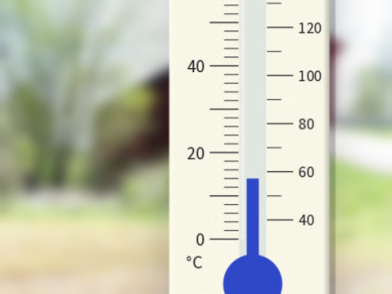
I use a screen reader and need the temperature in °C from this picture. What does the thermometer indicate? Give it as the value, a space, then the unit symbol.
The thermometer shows 14 °C
